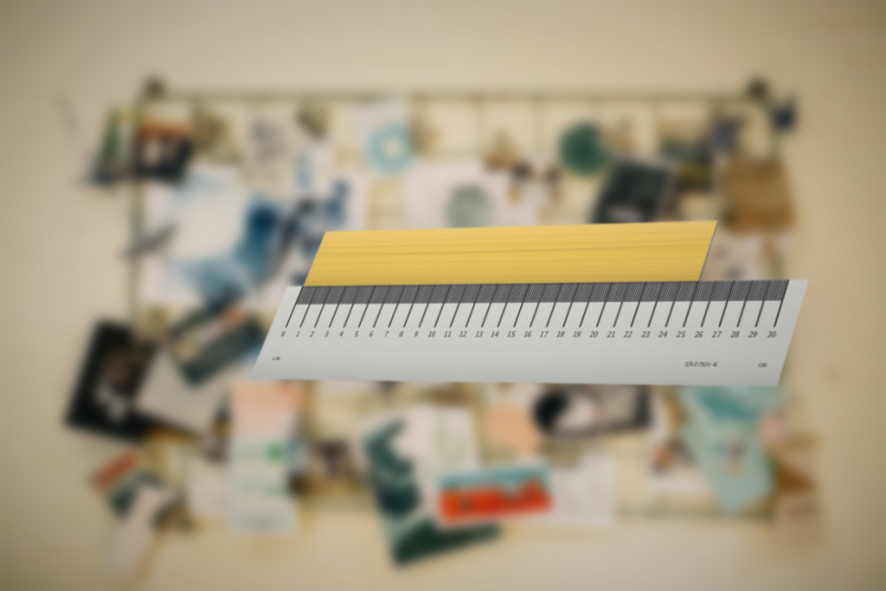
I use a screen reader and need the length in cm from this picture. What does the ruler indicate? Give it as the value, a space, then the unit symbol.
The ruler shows 25 cm
